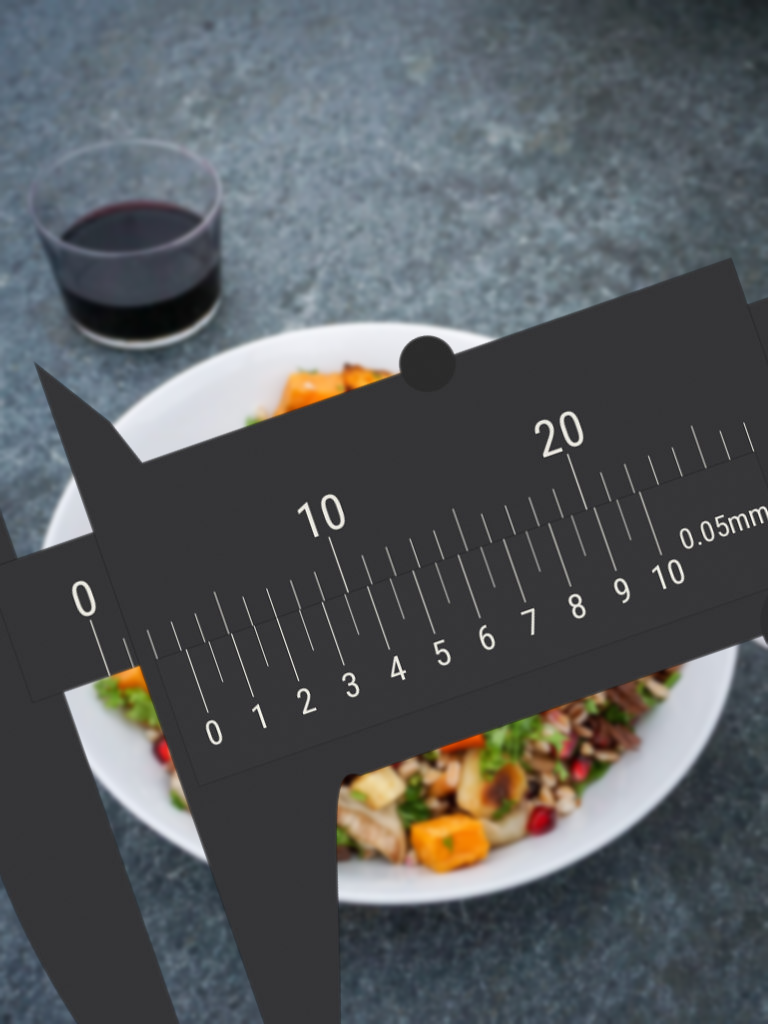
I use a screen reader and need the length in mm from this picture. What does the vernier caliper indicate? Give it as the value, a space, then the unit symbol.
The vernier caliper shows 3.20 mm
